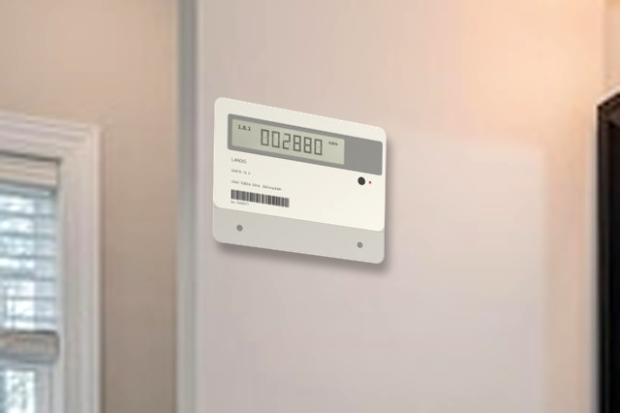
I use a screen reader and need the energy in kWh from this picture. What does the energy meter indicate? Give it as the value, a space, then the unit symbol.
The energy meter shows 2880 kWh
